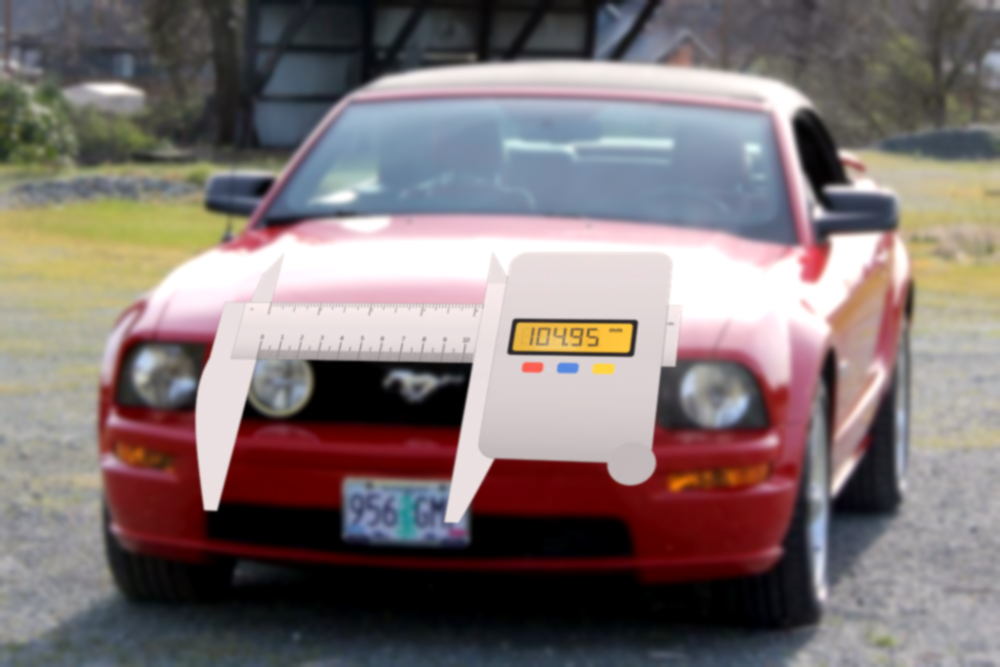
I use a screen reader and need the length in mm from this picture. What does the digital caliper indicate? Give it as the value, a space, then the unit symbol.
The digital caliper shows 104.95 mm
